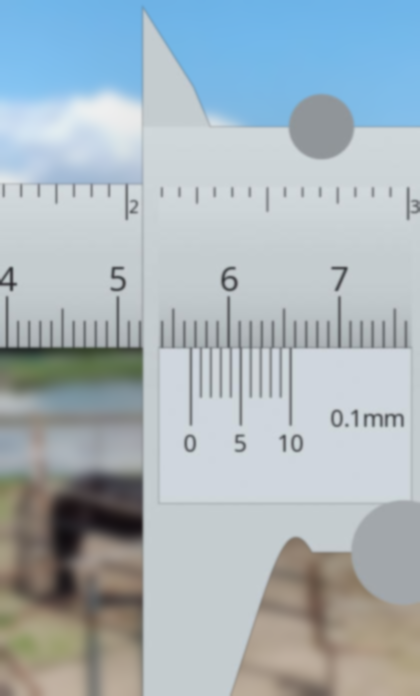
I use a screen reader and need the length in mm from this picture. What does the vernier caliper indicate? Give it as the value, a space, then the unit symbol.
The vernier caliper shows 56.6 mm
